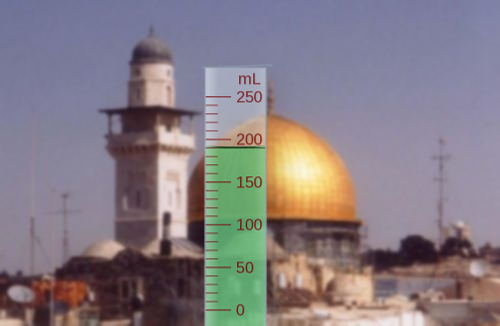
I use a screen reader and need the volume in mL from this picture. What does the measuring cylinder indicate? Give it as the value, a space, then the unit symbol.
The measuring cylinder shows 190 mL
